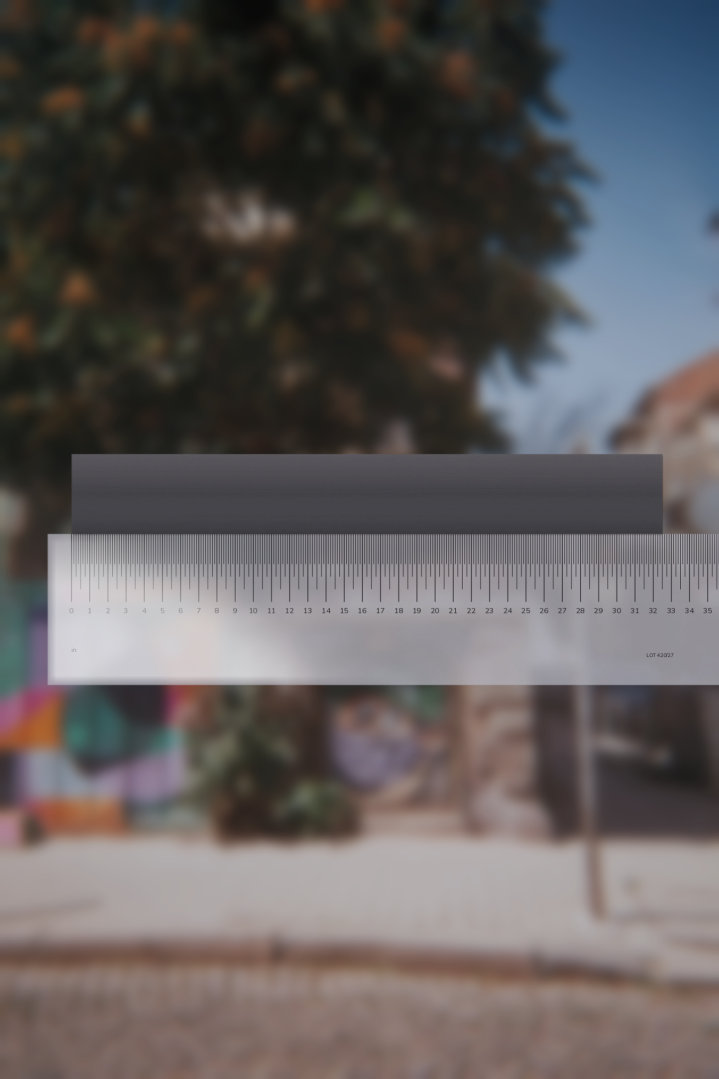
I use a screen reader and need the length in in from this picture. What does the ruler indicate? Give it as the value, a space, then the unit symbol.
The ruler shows 32.5 in
